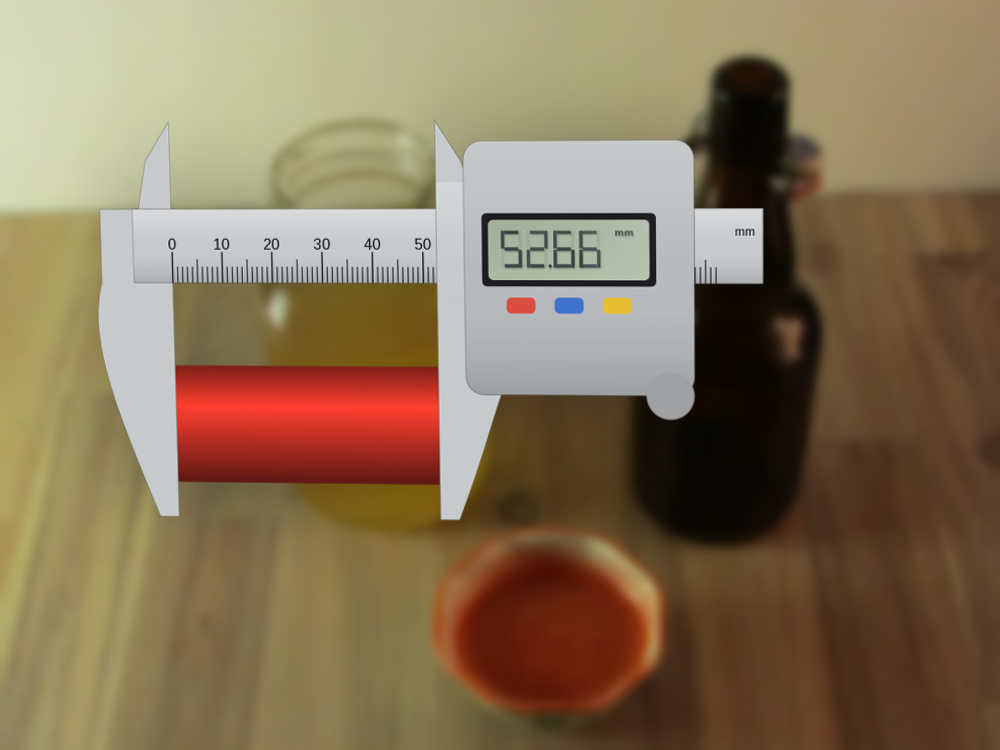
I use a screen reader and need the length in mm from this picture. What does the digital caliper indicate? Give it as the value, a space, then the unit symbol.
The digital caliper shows 52.66 mm
